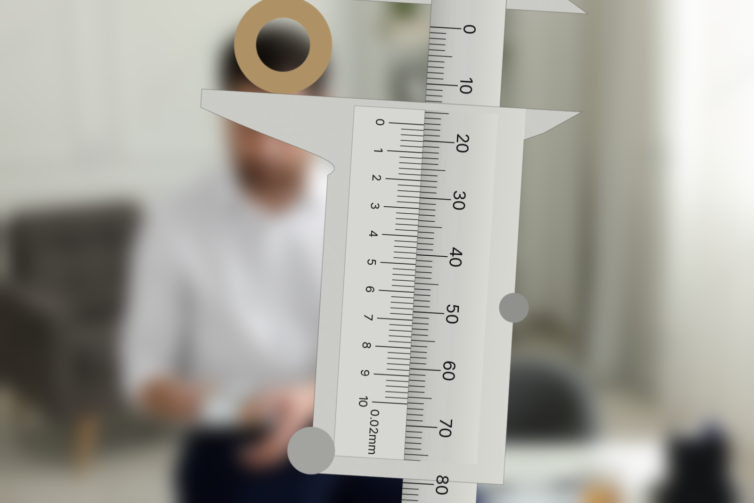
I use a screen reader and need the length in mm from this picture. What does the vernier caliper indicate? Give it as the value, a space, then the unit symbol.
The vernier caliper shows 17.2 mm
